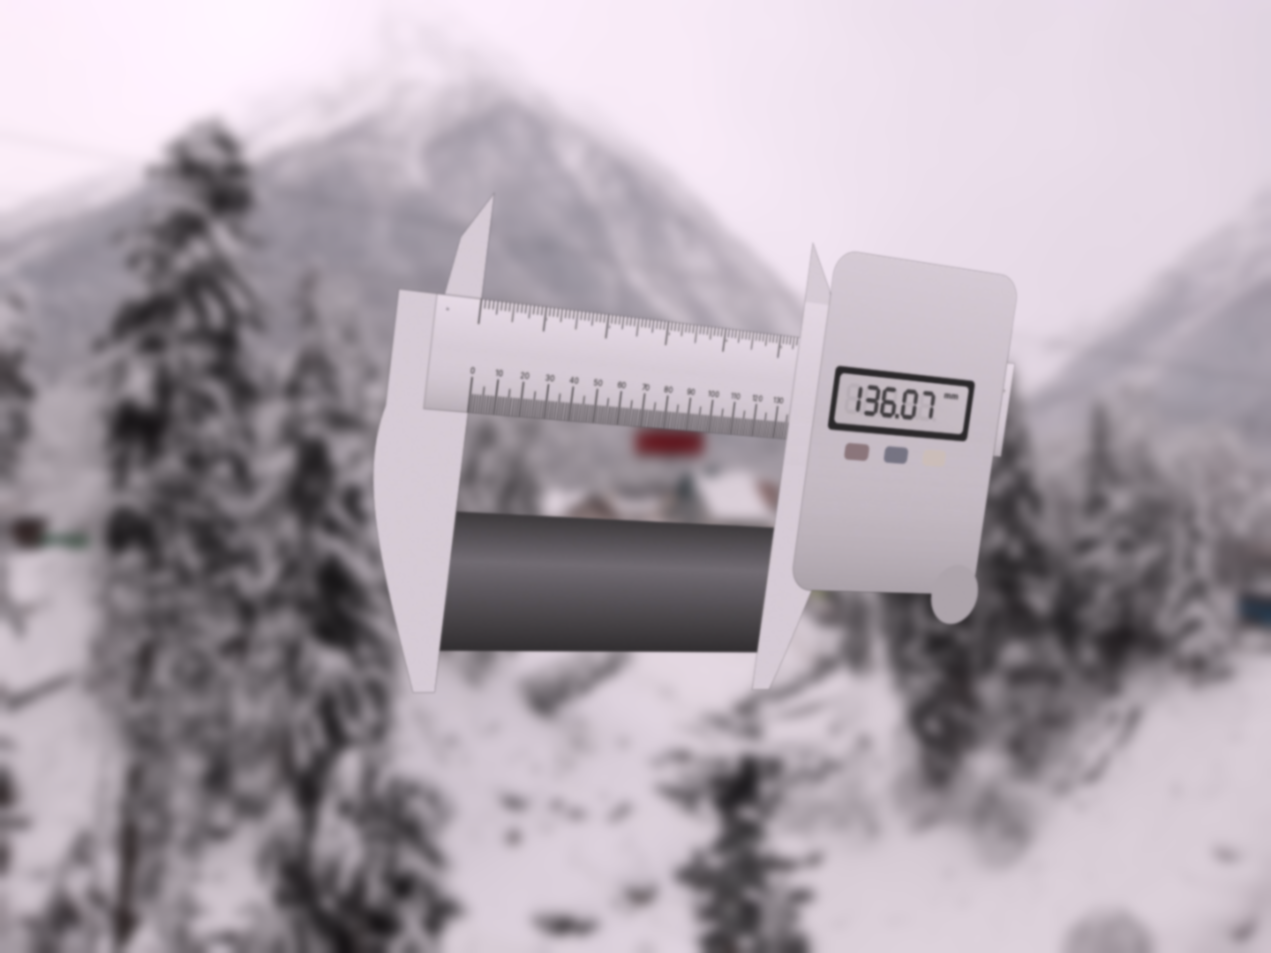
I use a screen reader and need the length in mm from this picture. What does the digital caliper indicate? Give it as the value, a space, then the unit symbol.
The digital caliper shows 136.07 mm
